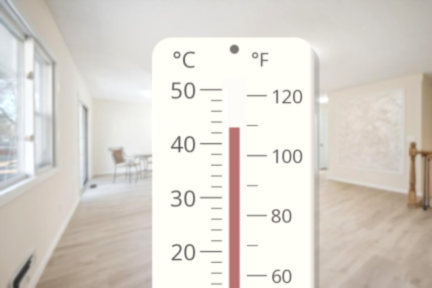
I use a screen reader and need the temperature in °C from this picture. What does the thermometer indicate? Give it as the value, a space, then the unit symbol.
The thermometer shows 43 °C
